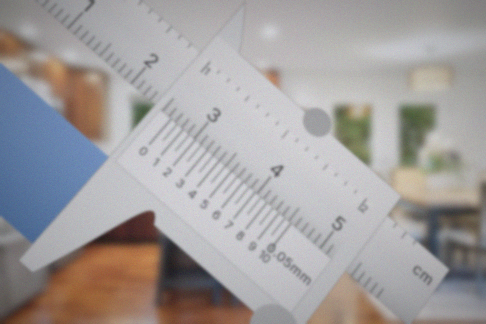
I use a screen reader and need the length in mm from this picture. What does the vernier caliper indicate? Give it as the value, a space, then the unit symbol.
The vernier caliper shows 26.4 mm
